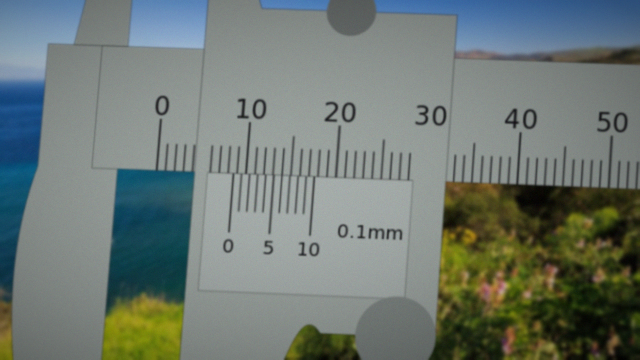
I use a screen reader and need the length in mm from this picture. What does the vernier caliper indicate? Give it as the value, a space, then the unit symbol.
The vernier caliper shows 8.6 mm
